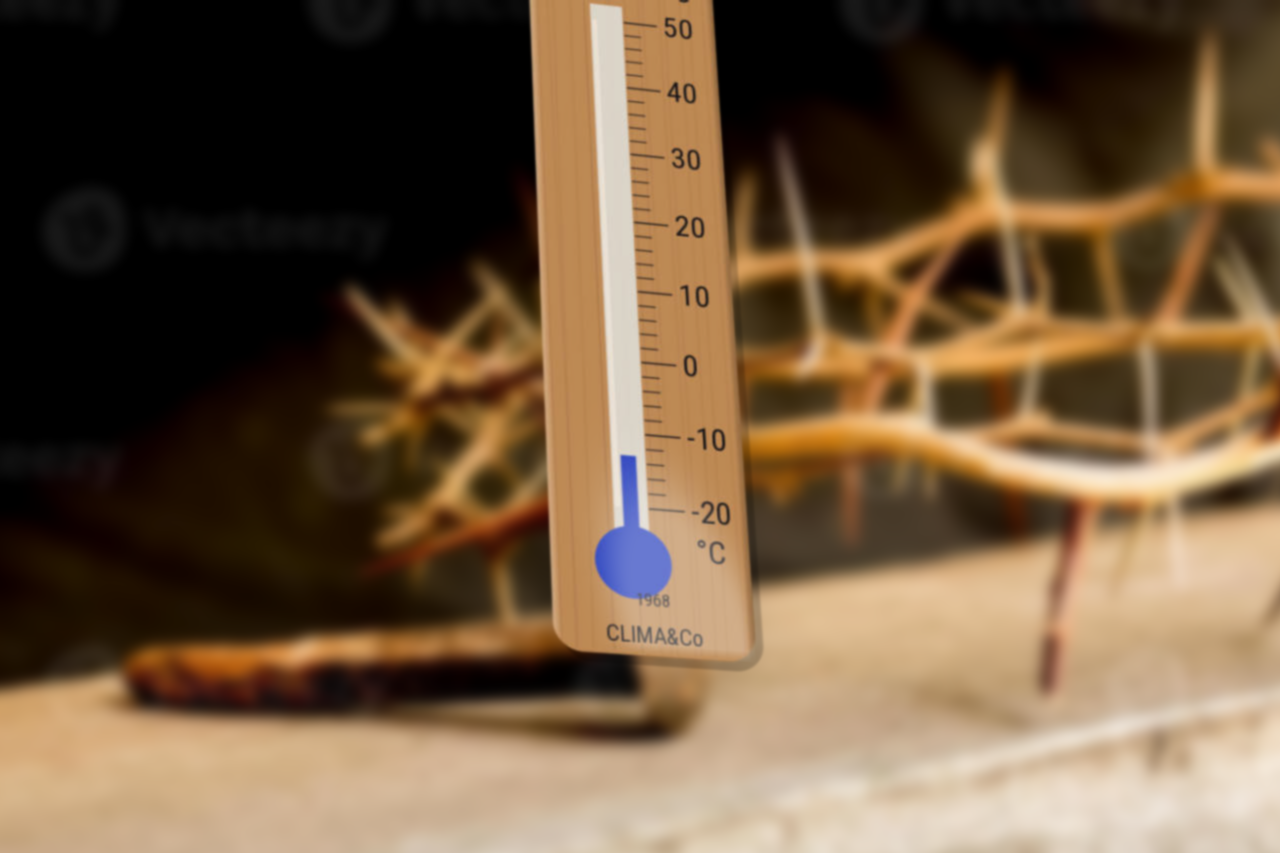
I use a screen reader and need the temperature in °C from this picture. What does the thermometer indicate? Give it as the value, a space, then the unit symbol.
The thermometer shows -13 °C
